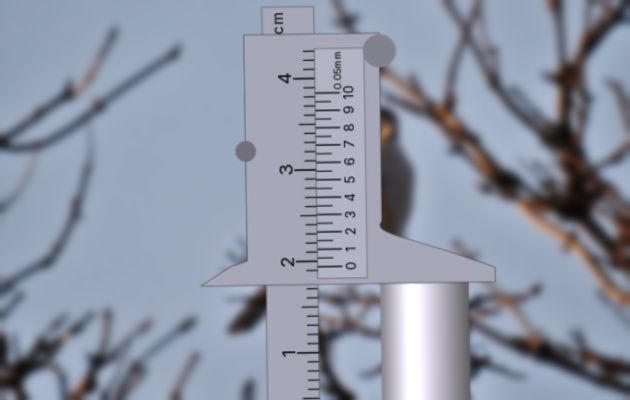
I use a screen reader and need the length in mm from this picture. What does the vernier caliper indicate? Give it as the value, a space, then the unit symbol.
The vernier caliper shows 19.4 mm
